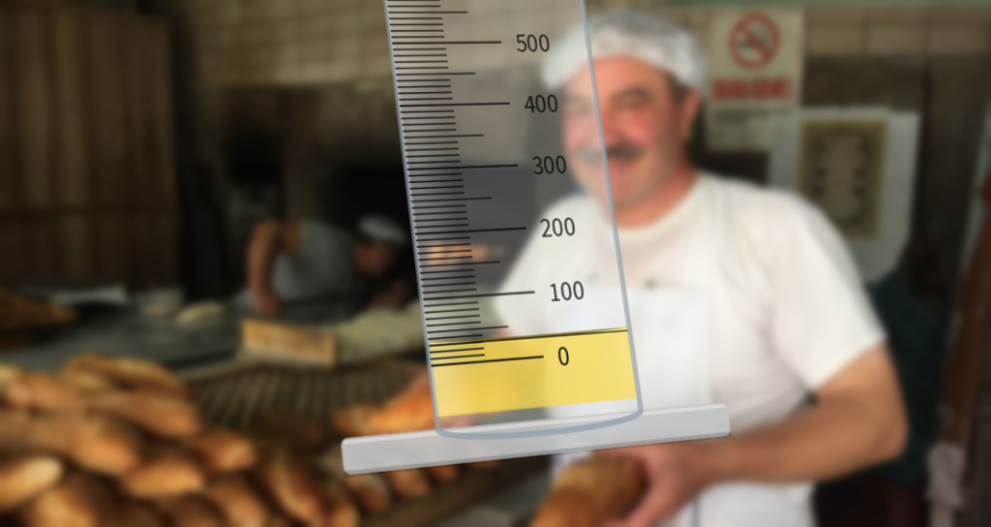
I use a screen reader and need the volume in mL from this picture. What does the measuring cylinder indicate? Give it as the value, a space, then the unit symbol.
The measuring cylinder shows 30 mL
